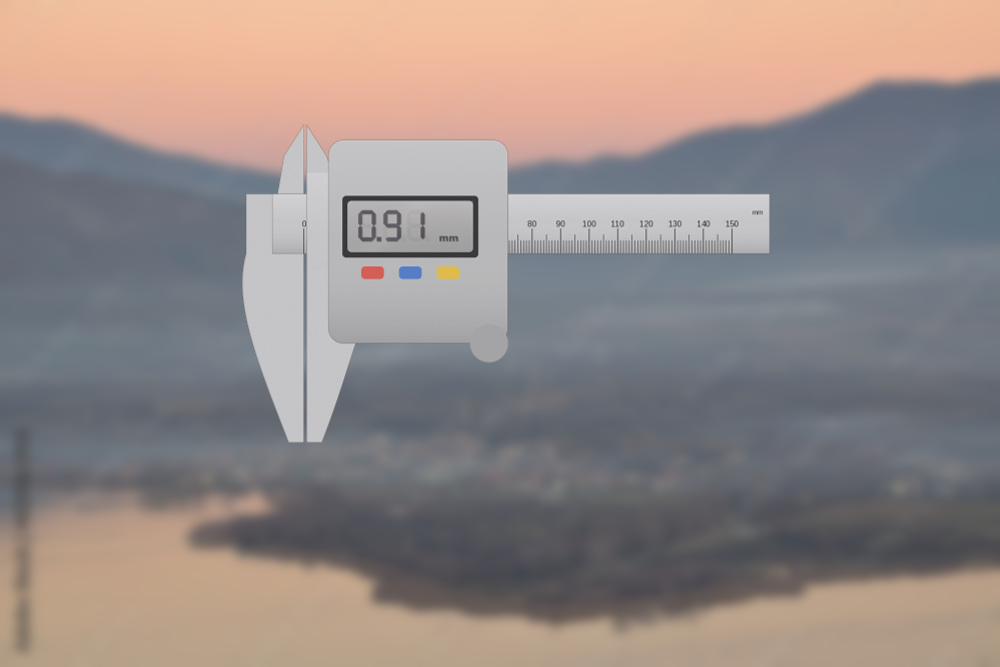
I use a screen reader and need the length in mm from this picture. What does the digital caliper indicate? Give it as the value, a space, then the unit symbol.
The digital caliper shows 0.91 mm
